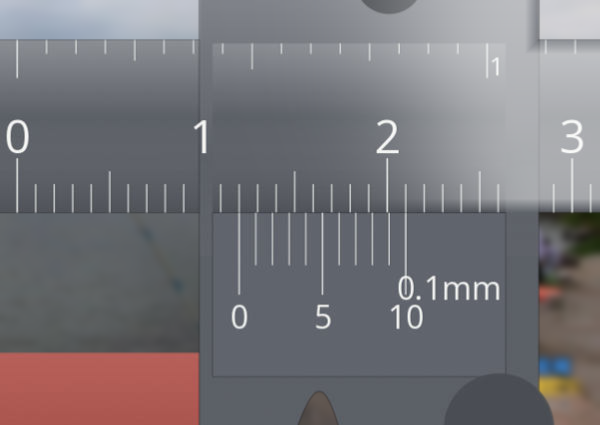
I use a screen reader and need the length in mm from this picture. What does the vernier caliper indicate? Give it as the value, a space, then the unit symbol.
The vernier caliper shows 12.0 mm
